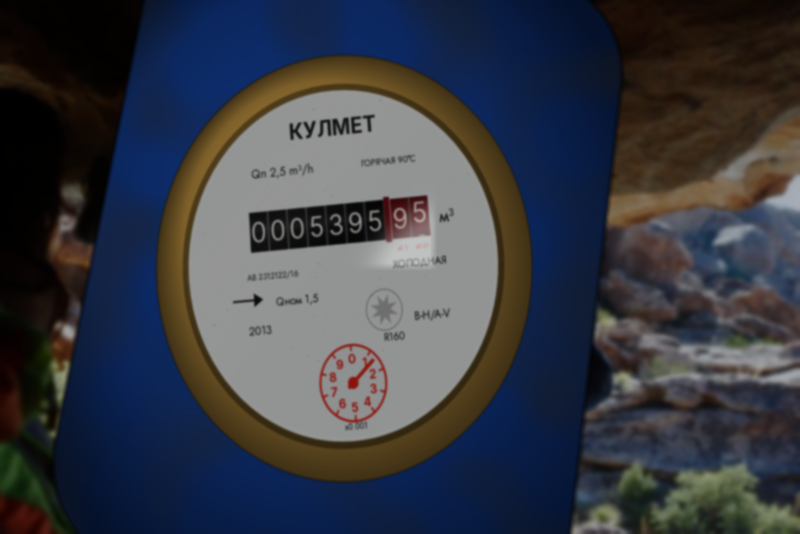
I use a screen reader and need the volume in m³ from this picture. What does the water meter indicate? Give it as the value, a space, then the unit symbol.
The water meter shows 5395.951 m³
